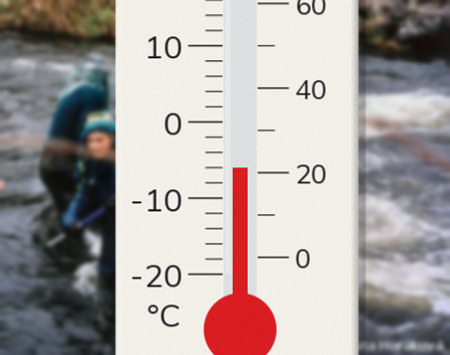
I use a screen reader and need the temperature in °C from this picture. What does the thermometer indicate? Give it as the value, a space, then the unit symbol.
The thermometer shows -6 °C
